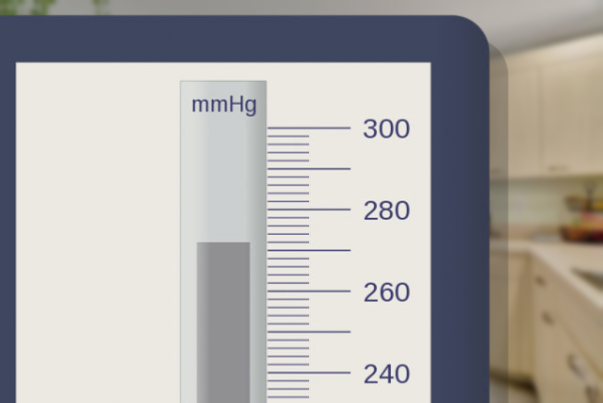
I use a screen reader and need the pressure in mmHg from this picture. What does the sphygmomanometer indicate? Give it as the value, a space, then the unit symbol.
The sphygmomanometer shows 272 mmHg
